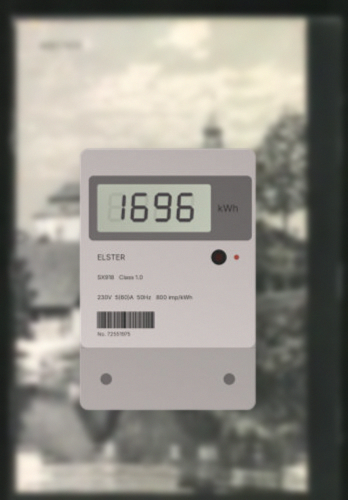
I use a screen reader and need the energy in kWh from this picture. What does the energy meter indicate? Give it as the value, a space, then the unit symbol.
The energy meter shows 1696 kWh
